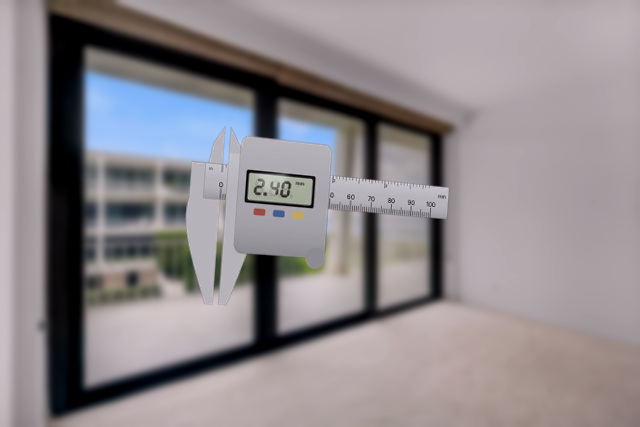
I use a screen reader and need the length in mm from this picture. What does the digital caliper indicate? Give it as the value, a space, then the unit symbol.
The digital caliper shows 2.40 mm
